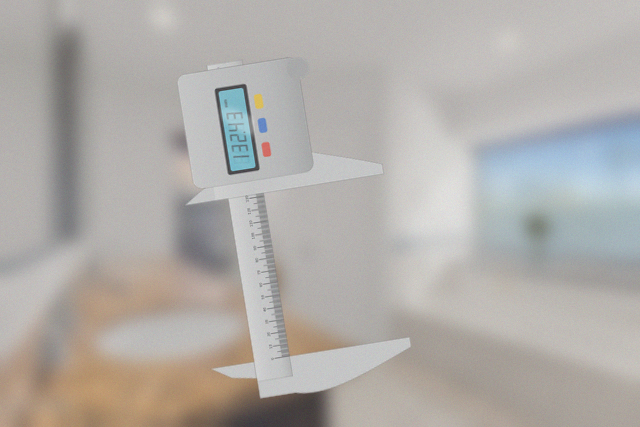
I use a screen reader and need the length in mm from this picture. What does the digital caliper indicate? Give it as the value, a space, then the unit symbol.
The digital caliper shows 132.43 mm
